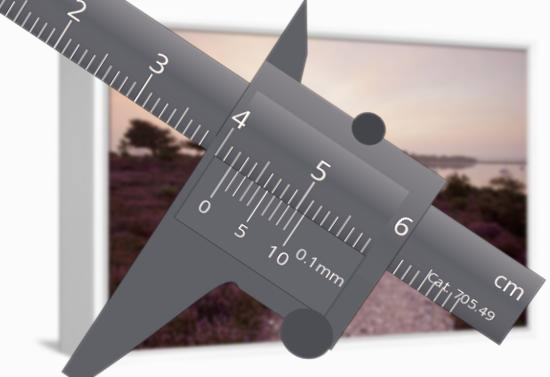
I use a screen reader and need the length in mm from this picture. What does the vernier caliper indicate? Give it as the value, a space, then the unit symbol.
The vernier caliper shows 42.0 mm
